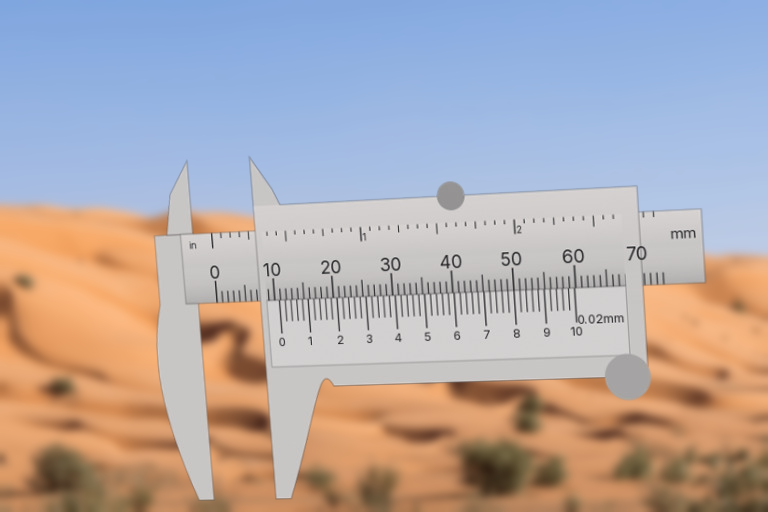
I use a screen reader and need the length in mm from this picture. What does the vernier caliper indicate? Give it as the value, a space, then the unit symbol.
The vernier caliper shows 10.8 mm
